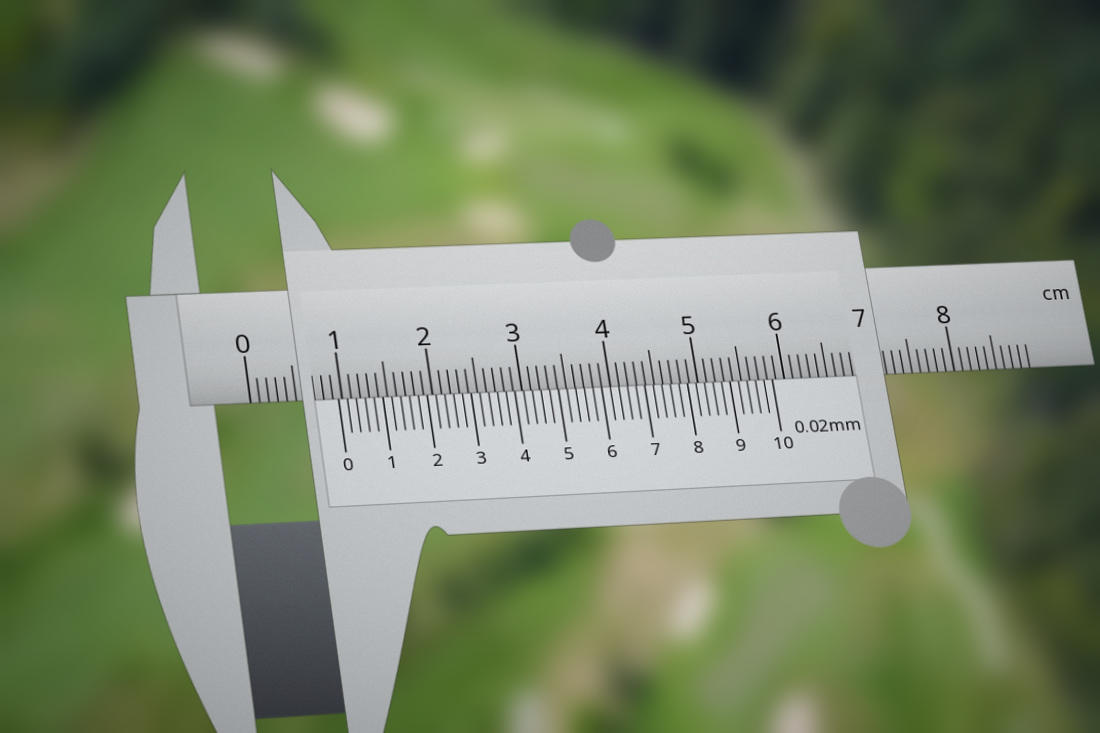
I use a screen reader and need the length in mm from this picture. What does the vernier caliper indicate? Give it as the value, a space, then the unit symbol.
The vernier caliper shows 9.6 mm
